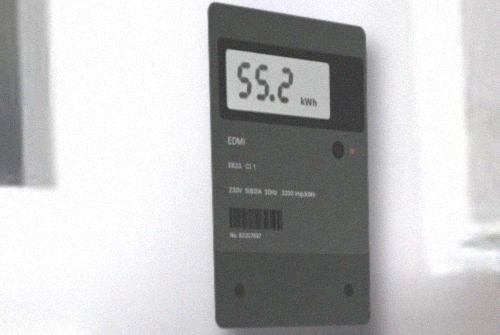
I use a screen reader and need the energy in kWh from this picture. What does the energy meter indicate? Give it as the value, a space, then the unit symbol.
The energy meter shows 55.2 kWh
